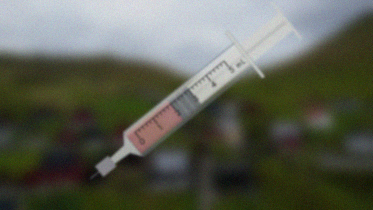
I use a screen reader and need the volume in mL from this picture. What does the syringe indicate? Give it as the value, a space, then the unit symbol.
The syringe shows 2 mL
